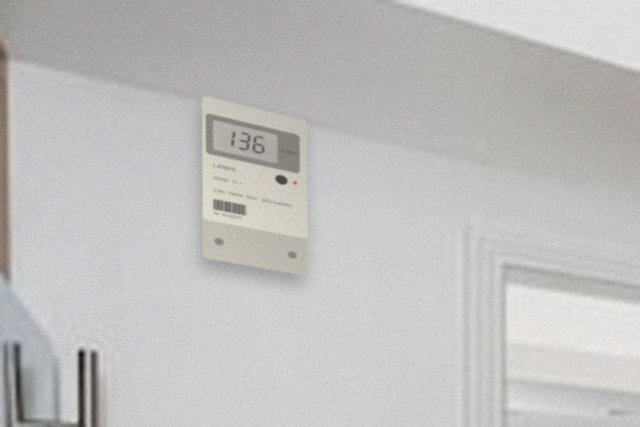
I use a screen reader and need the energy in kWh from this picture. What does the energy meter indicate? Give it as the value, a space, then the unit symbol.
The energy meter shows 136 kWh
